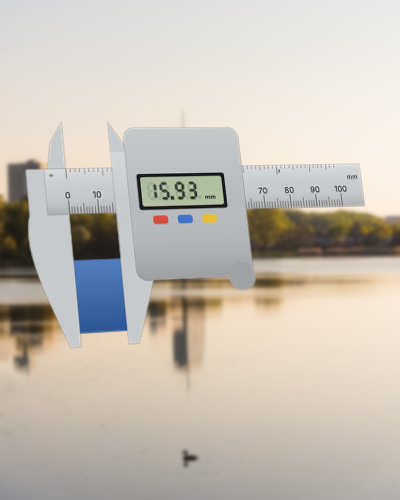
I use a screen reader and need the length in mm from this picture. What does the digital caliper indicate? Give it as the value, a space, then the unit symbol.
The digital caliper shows 15.93 mm
